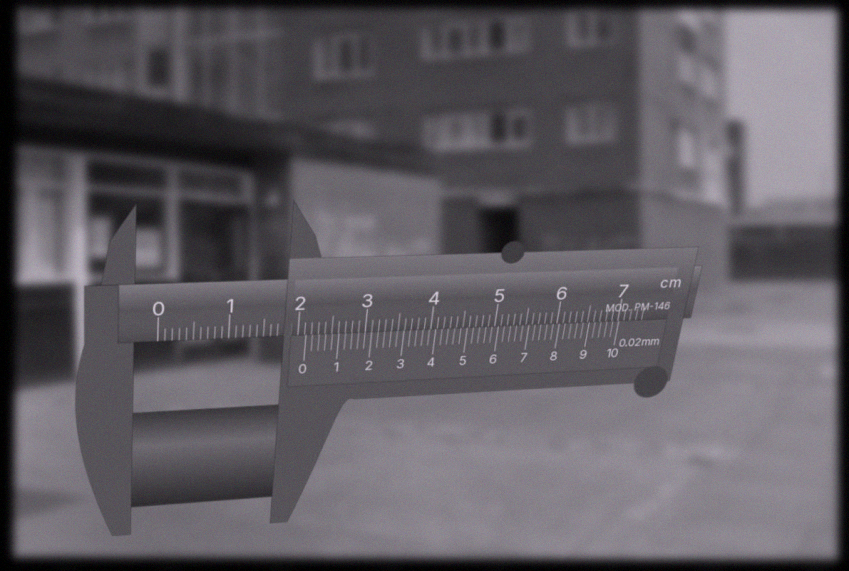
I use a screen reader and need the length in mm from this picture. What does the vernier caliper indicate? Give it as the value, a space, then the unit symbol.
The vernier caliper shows 21.2 mm
